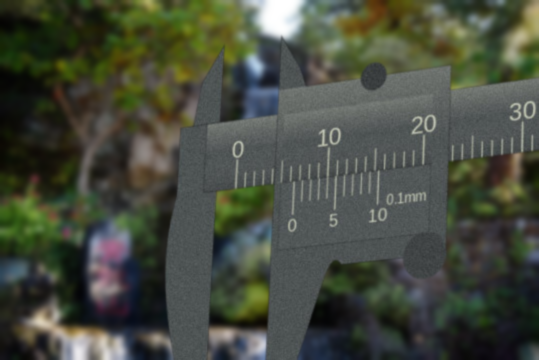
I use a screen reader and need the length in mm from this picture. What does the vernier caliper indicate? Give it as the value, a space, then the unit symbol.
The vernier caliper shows 6.4 mm
